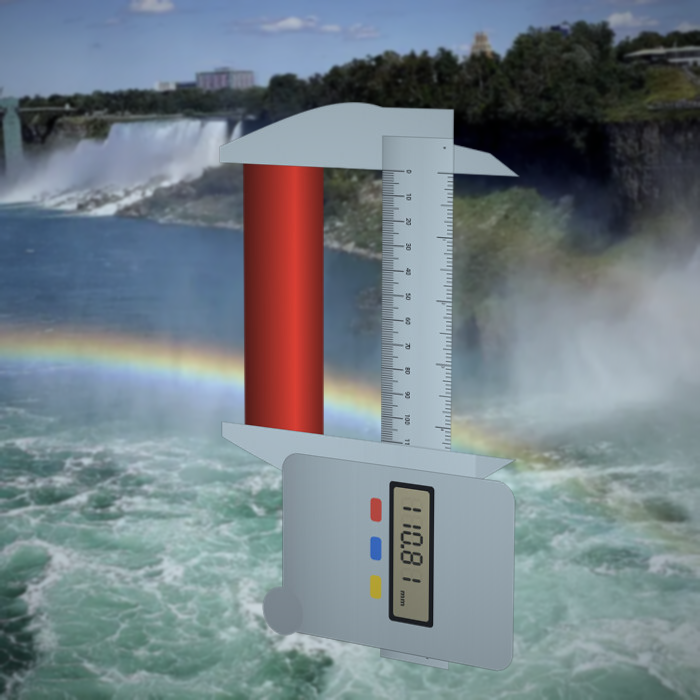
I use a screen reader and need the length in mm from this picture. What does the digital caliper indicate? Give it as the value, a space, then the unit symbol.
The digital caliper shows 110.81 mm
